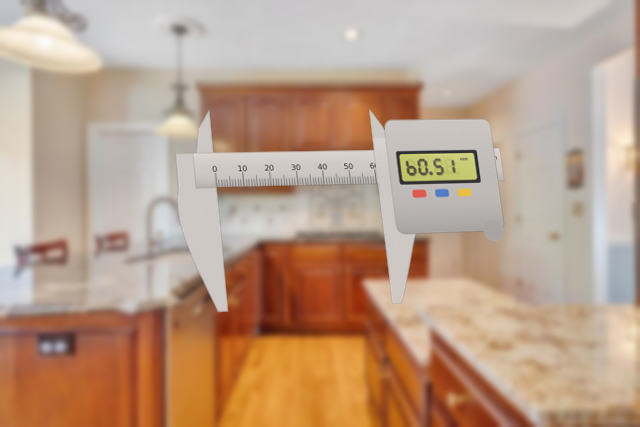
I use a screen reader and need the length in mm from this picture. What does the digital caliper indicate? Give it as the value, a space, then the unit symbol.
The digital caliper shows 60.51 mm
